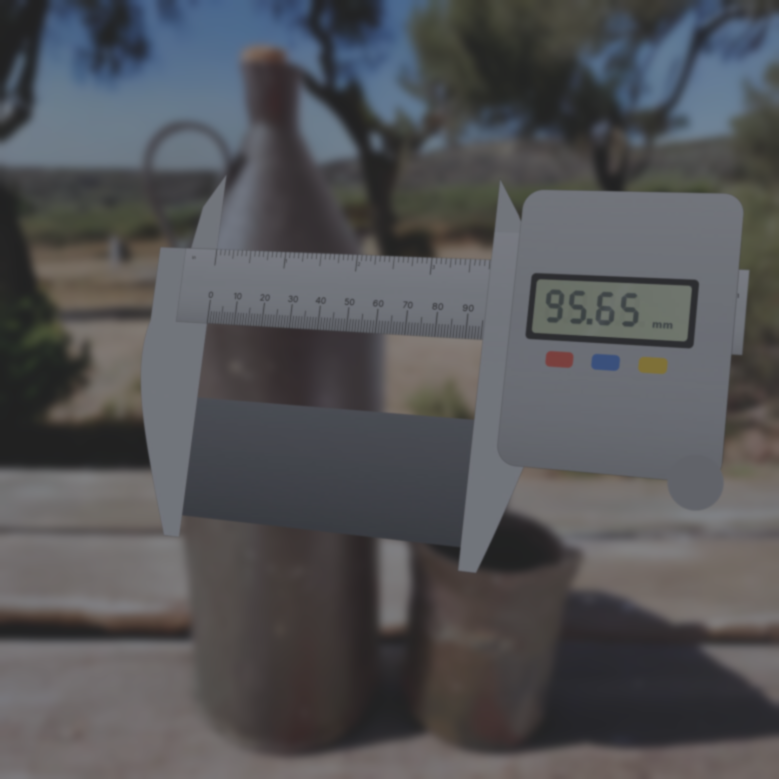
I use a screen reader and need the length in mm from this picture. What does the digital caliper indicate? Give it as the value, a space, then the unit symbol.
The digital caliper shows 95.65 mm
